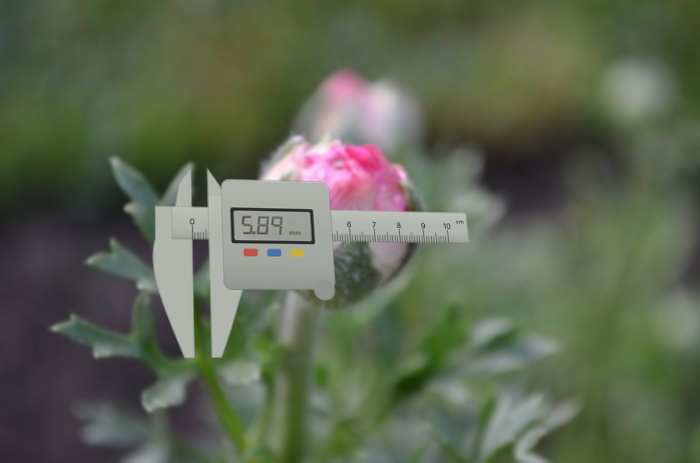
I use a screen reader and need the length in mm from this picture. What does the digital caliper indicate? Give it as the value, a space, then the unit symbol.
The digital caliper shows 5.89 mm
